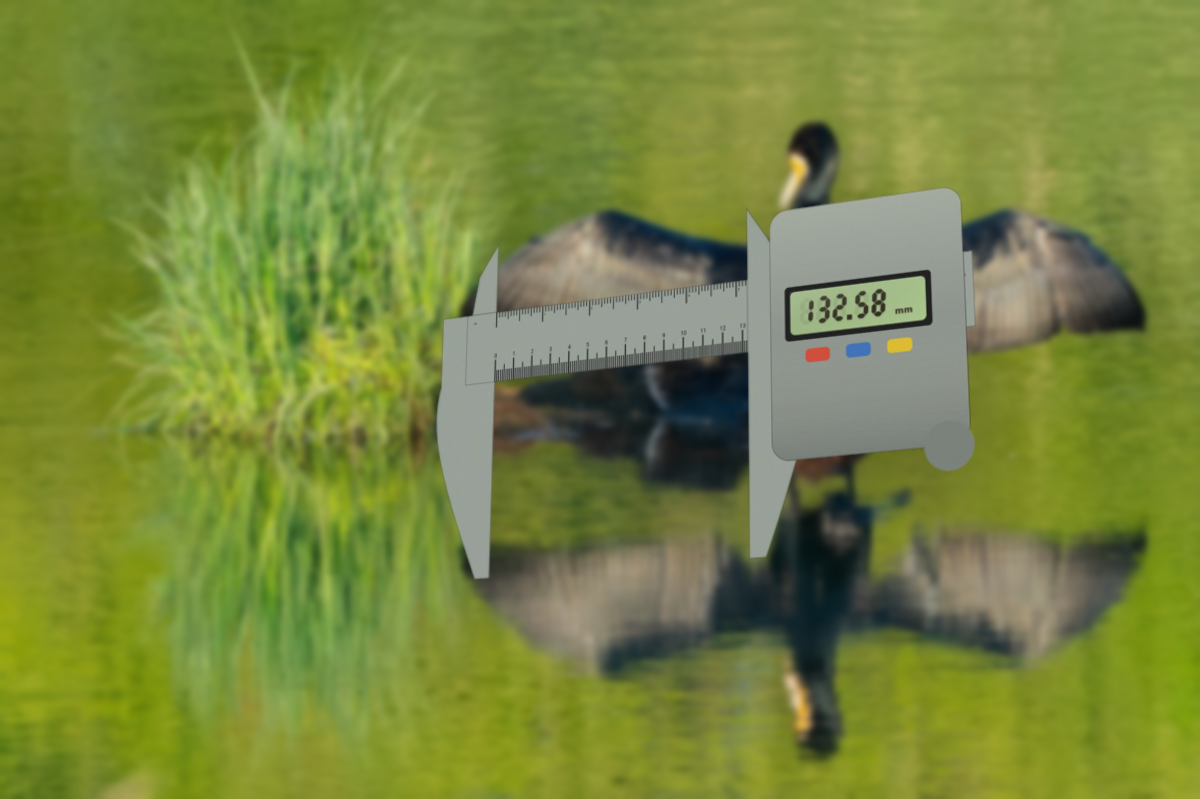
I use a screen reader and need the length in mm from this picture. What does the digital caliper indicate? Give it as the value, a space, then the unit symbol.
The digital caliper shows 132.58 mm
